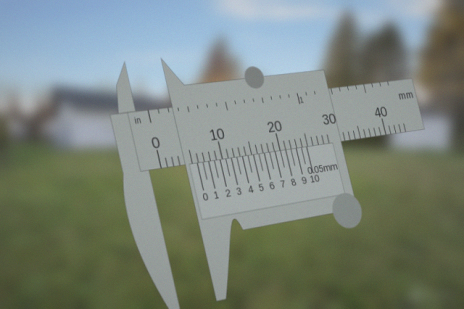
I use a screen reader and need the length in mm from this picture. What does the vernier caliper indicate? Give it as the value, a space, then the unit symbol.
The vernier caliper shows 5.8 mm
